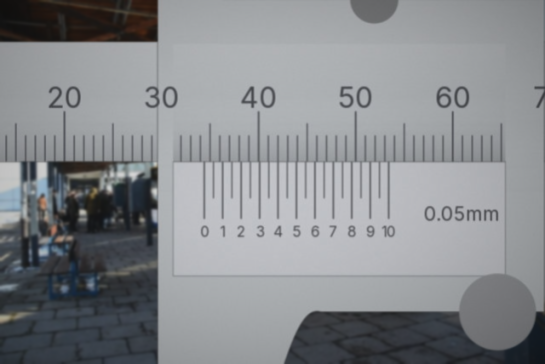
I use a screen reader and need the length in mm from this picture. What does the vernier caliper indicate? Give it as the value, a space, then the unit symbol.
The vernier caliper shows 34.4 mm
